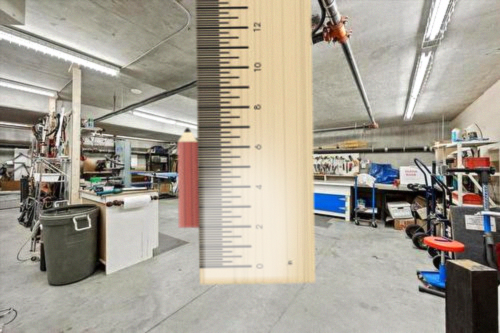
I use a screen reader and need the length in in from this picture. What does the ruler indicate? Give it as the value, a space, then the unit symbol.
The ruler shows 5 in
